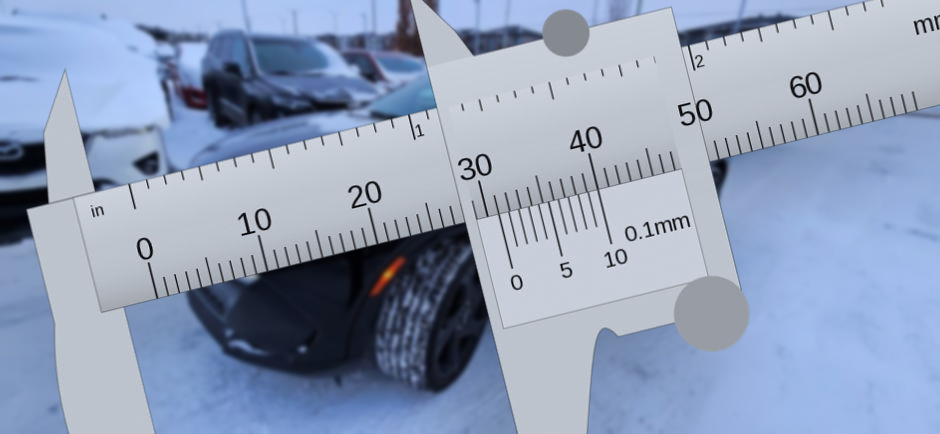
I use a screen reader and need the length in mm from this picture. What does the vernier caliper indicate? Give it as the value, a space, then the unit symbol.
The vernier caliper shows 31.0 mm
